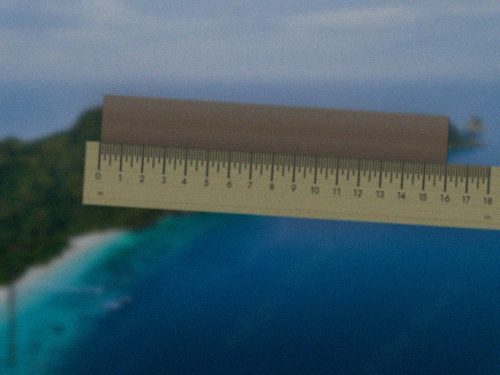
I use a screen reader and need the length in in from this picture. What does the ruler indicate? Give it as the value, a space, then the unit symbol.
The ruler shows 16 in
